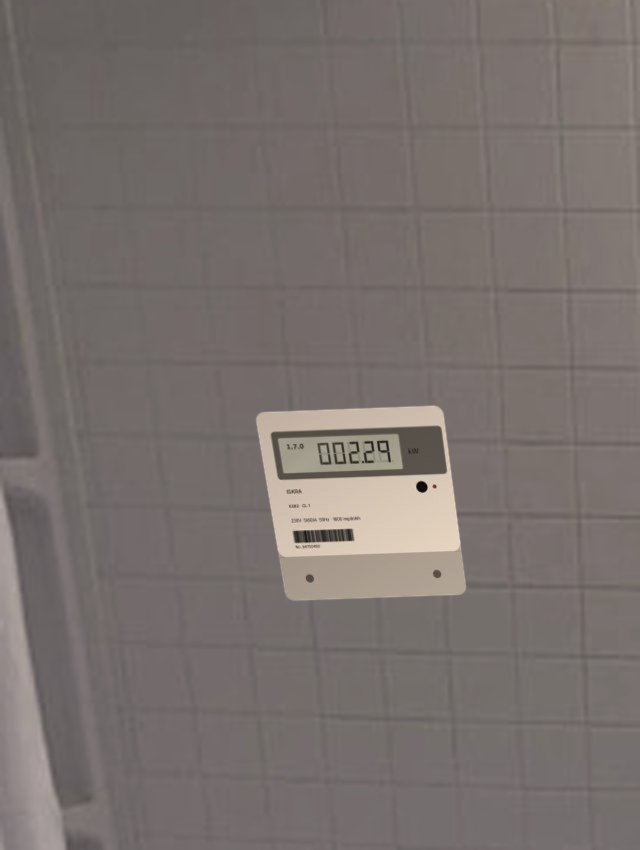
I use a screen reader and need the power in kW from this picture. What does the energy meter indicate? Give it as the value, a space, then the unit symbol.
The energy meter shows 2.29 kW
